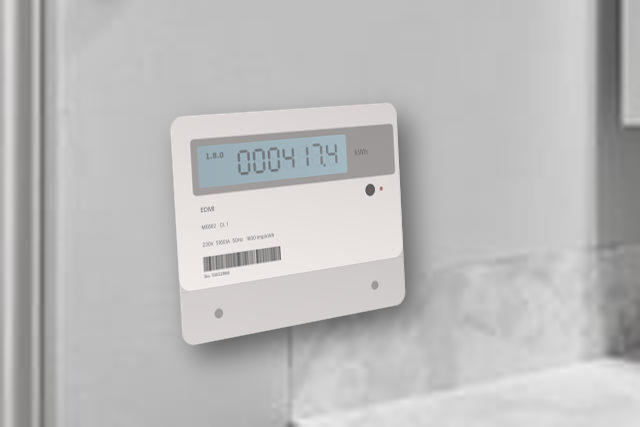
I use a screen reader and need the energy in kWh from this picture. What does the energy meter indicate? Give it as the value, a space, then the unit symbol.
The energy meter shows 417.4 kWh
